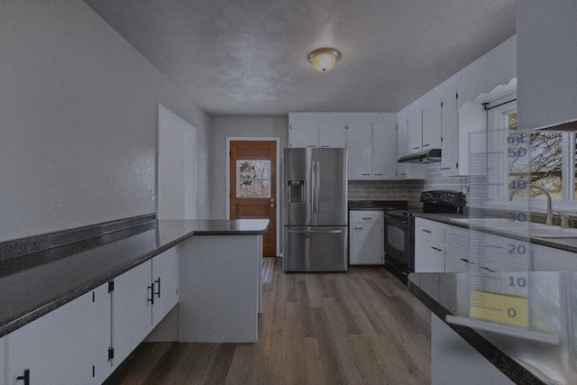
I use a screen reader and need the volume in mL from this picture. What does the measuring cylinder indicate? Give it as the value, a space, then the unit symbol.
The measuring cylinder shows 5 mL
